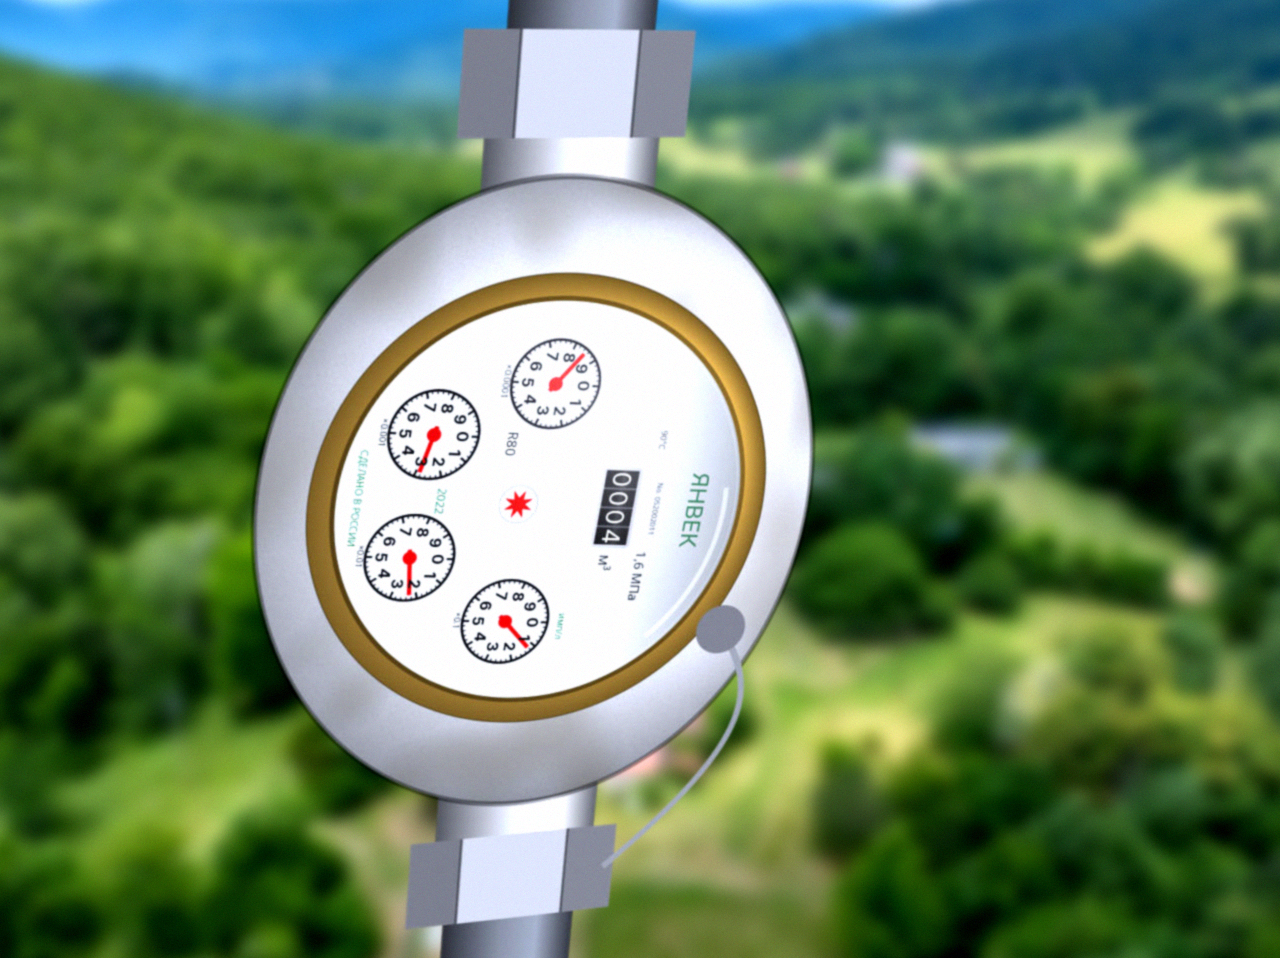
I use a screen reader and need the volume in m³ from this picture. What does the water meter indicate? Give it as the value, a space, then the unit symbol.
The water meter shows 4.1228 m³
